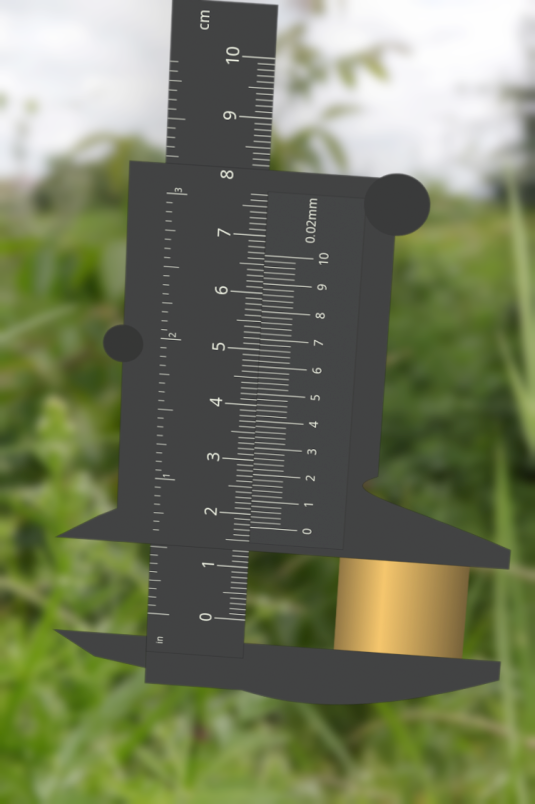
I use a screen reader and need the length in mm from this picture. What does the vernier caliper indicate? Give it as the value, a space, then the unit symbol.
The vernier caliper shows 17.6 mm
